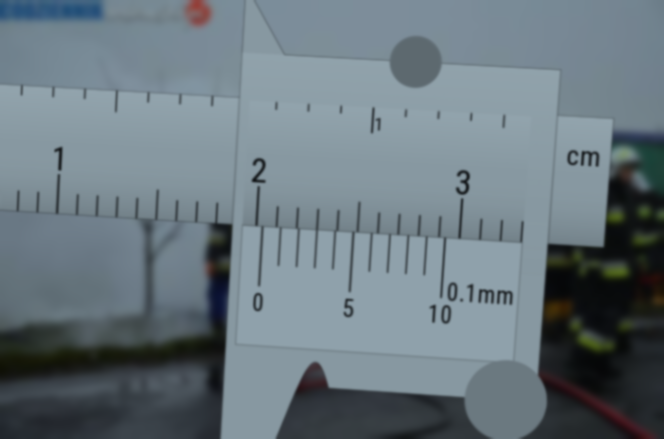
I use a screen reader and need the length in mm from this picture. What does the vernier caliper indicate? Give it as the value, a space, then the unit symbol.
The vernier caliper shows 20.3 mm
